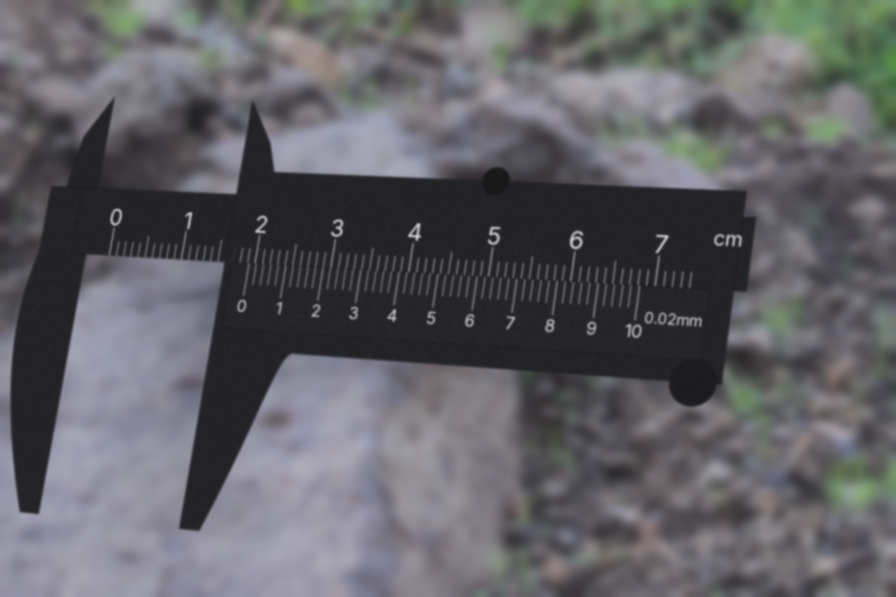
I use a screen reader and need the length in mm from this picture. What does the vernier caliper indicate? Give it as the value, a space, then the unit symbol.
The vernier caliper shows 19.2 mm
